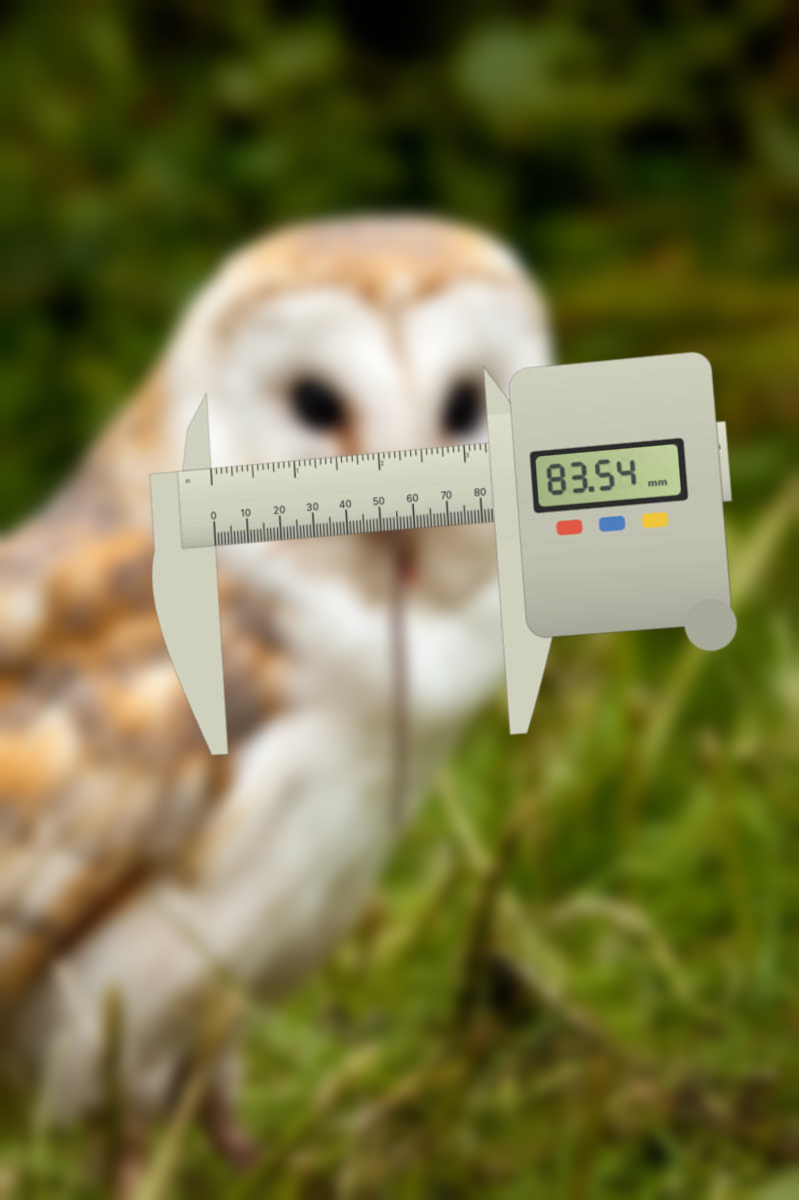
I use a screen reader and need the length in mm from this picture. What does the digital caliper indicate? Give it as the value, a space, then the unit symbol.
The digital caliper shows 83.54 mm
